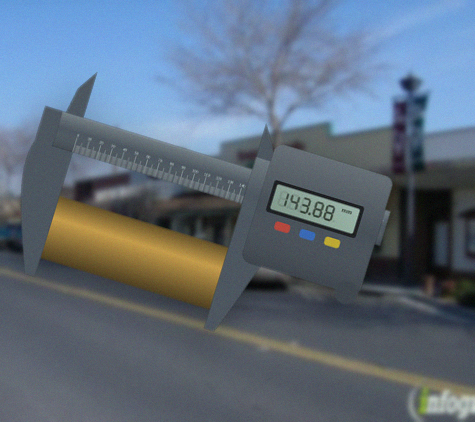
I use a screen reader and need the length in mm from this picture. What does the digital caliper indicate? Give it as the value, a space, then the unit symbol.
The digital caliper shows 143.88 mm
